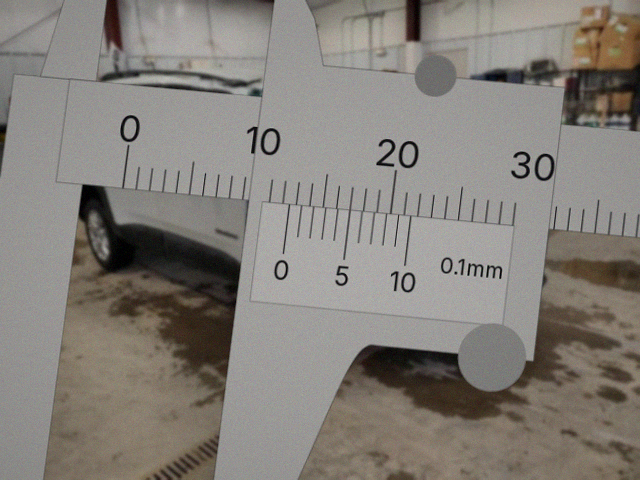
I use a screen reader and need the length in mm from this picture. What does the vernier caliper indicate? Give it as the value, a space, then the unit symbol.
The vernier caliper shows 12.5 mm
